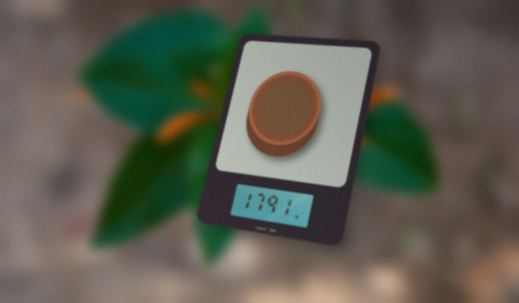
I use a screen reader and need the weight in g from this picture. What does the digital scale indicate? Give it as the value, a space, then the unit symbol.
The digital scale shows 1791 g
